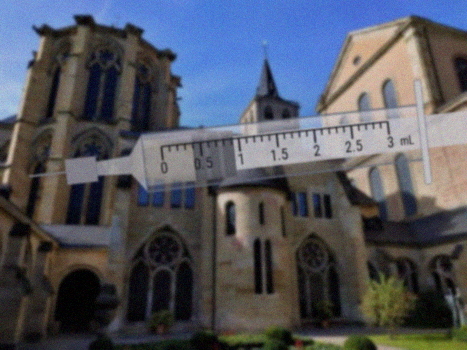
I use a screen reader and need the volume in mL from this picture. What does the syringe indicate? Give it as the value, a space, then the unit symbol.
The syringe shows 0.4 mL
